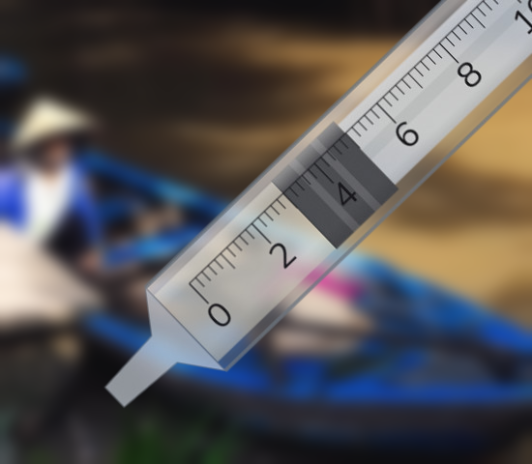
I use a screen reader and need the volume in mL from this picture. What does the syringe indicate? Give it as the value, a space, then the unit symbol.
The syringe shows 3 mL
